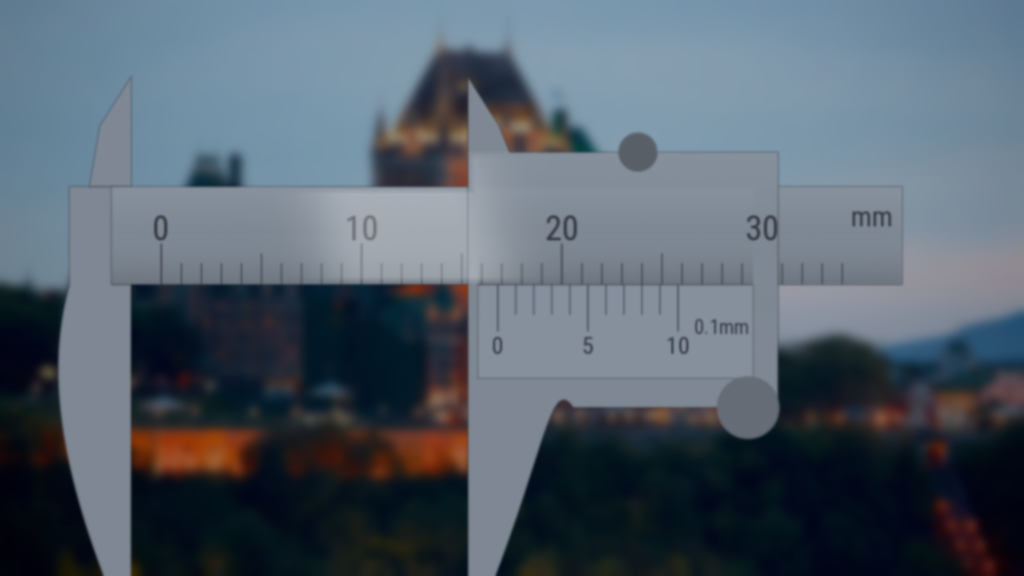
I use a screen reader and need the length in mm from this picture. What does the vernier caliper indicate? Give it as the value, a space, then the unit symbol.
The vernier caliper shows 16.8 mm
